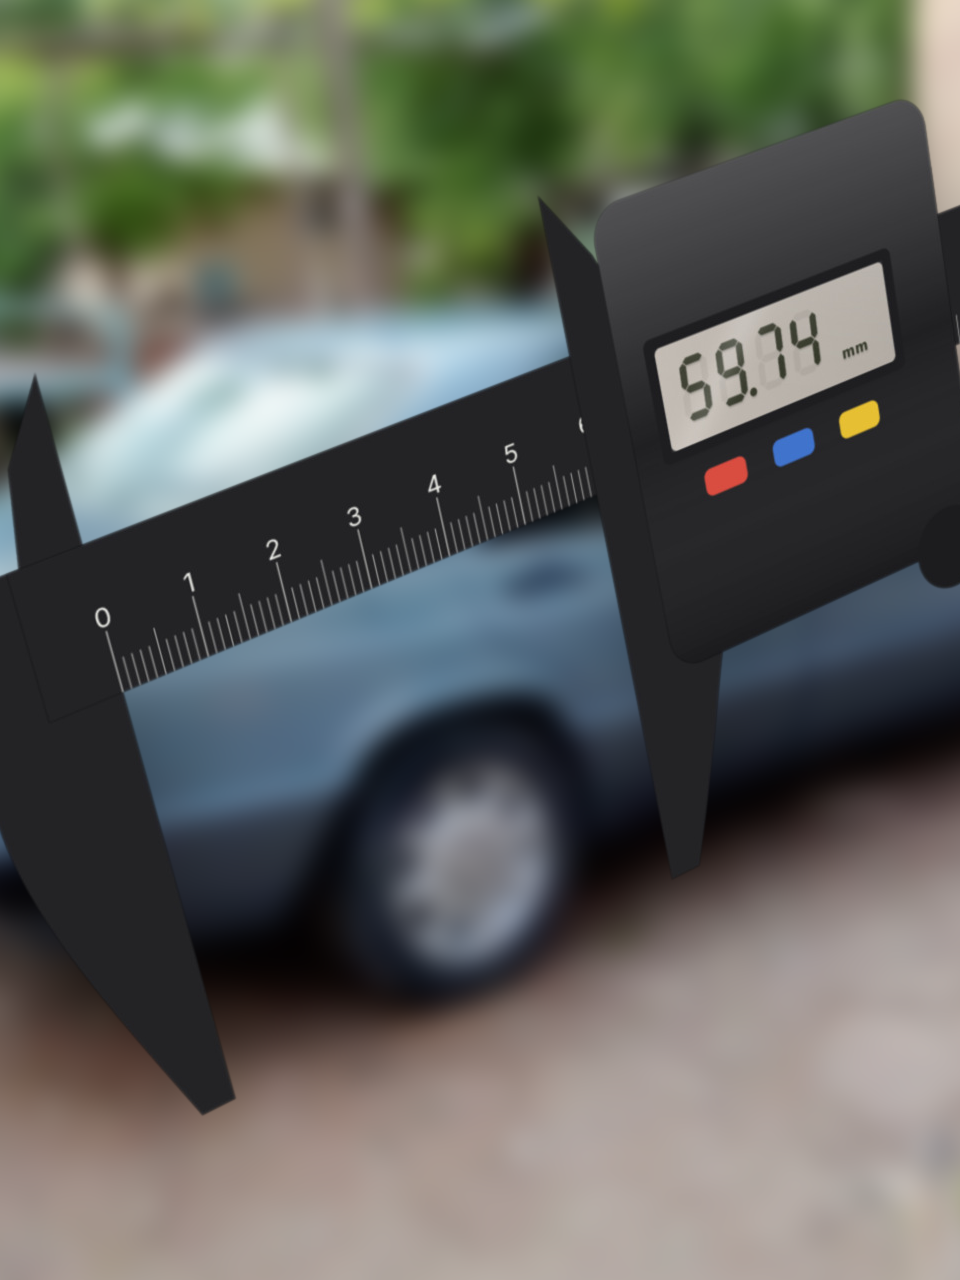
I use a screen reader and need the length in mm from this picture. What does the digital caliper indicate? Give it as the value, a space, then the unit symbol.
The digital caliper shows 59.74 mm
